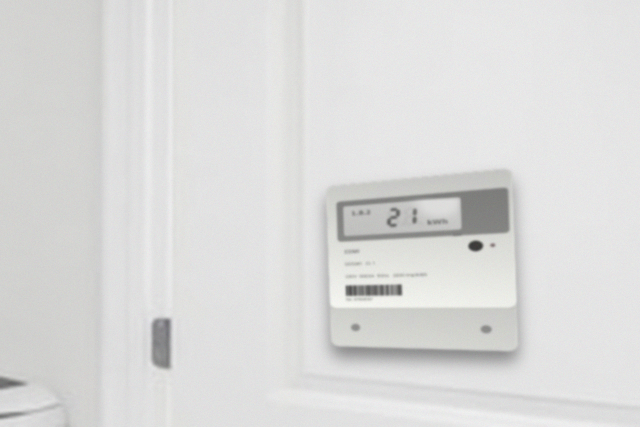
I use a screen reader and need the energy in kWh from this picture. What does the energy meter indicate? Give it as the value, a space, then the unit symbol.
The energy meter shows 21 kWh
